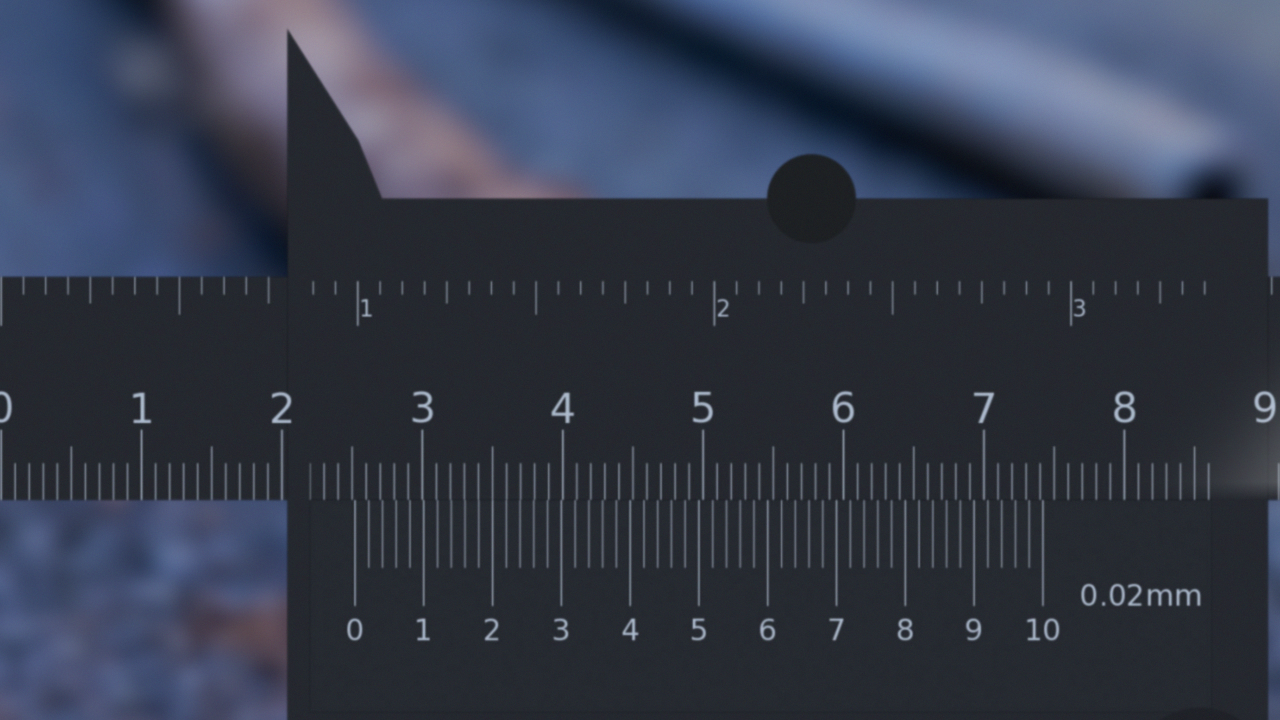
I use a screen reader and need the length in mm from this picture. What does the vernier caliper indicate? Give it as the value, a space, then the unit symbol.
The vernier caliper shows 25.2 mm
